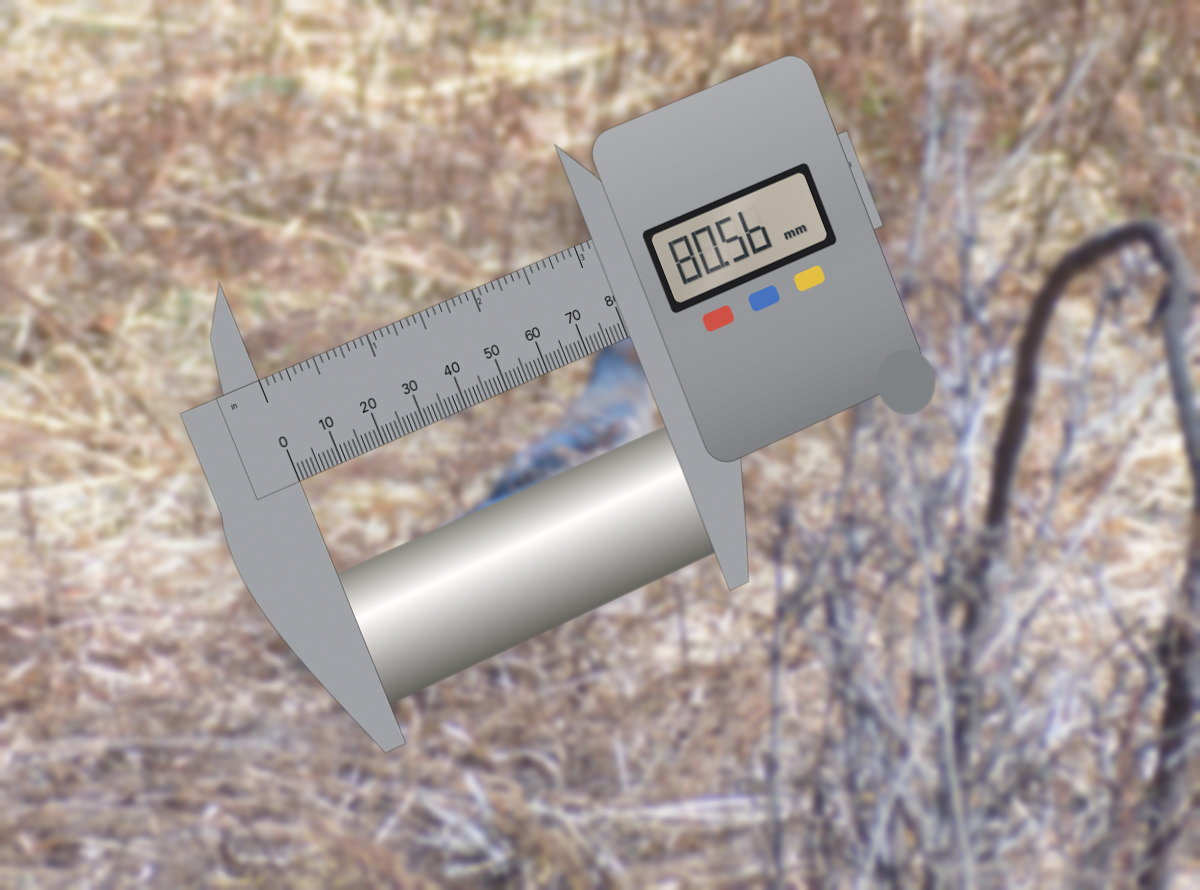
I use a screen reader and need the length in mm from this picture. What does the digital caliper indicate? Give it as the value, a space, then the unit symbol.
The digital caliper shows 80.56 mm
